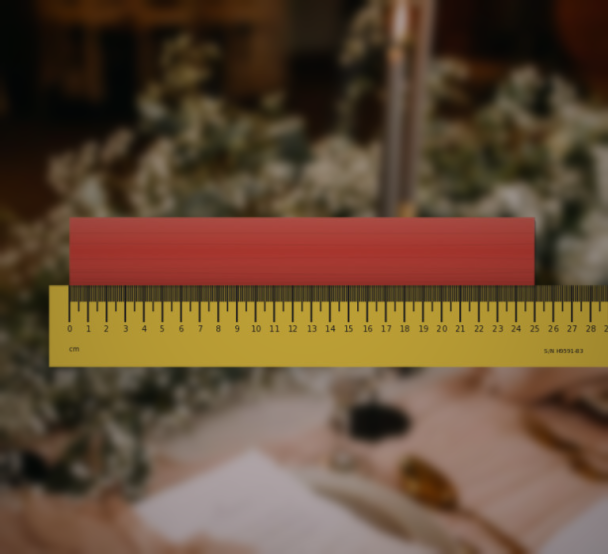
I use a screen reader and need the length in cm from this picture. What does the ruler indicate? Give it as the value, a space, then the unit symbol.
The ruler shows 25 cm
